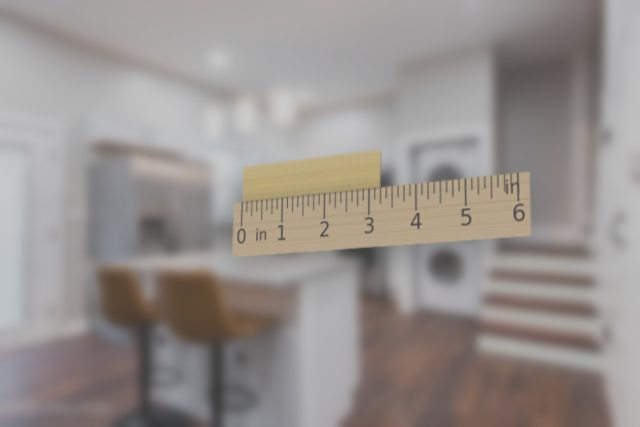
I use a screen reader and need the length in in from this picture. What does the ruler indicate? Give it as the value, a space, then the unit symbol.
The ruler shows 3.25 in
